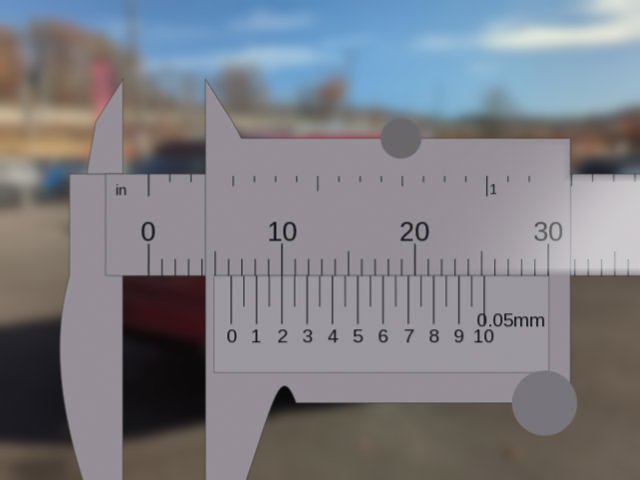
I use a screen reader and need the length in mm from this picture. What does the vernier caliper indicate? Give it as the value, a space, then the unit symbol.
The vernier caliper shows 6.2 mm
